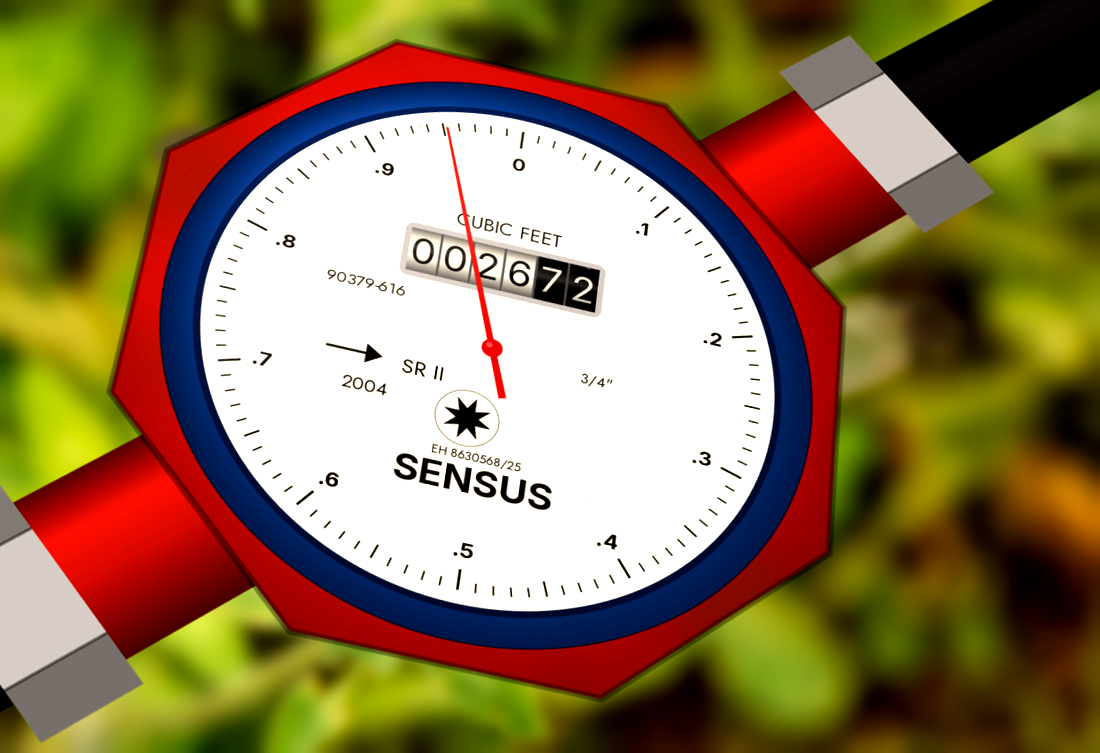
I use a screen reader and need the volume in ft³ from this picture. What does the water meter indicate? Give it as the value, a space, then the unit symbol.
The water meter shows 2671.95 ft³
